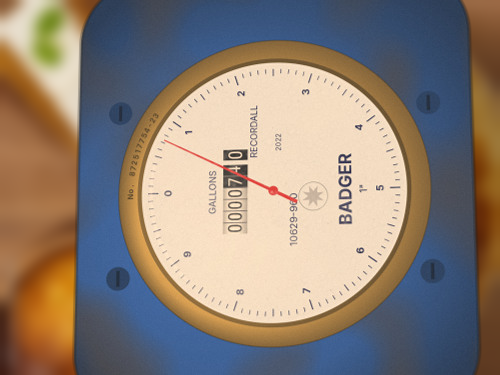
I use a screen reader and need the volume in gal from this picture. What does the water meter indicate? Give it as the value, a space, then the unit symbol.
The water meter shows 740.7 gal
